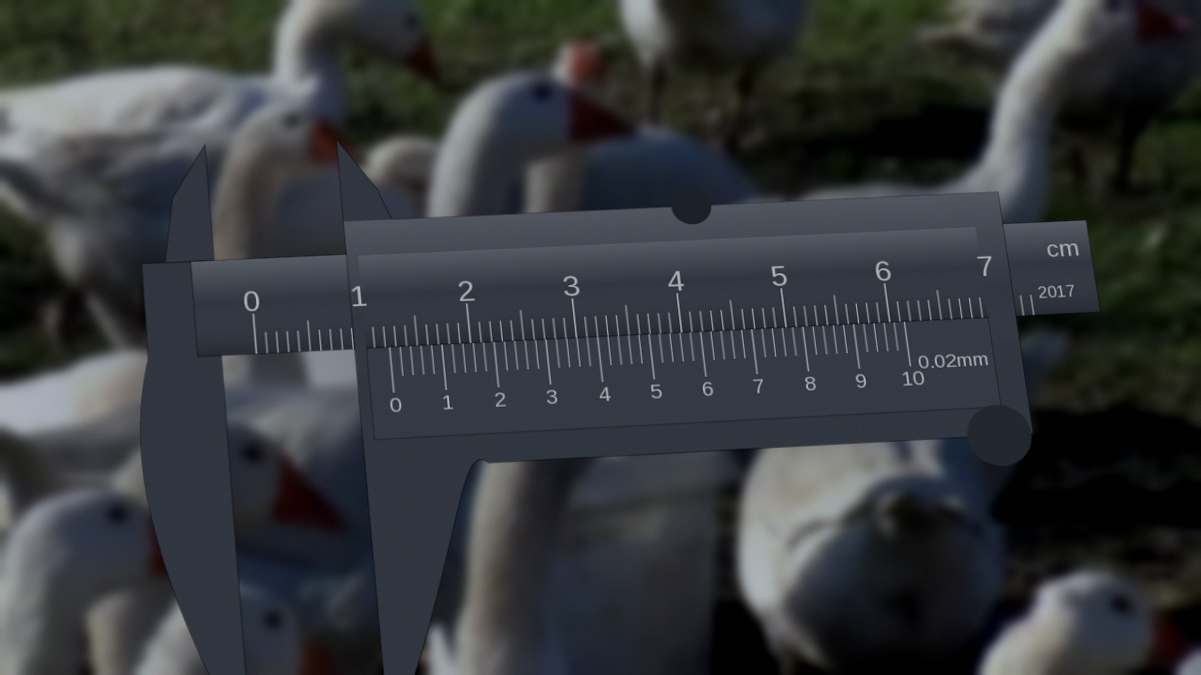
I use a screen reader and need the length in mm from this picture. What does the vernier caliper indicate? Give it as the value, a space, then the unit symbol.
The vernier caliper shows 12.4 mm
